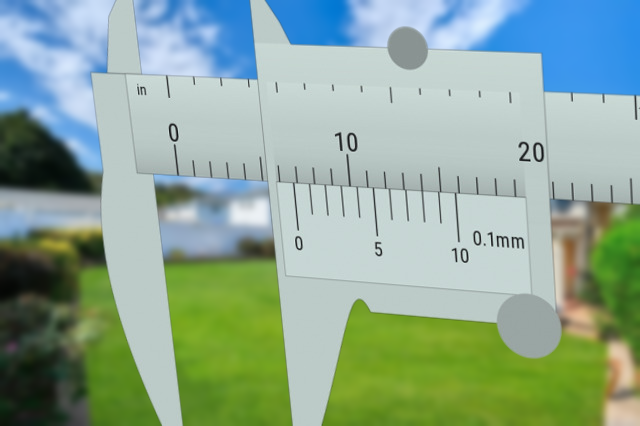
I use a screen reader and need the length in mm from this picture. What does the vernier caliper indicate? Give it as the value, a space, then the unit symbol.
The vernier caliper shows 6.8 mm
